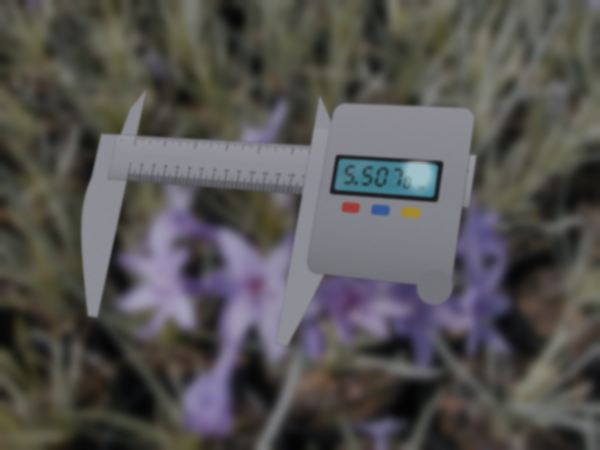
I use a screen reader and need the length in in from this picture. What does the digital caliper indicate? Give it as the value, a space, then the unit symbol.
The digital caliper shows 5.5070 in
